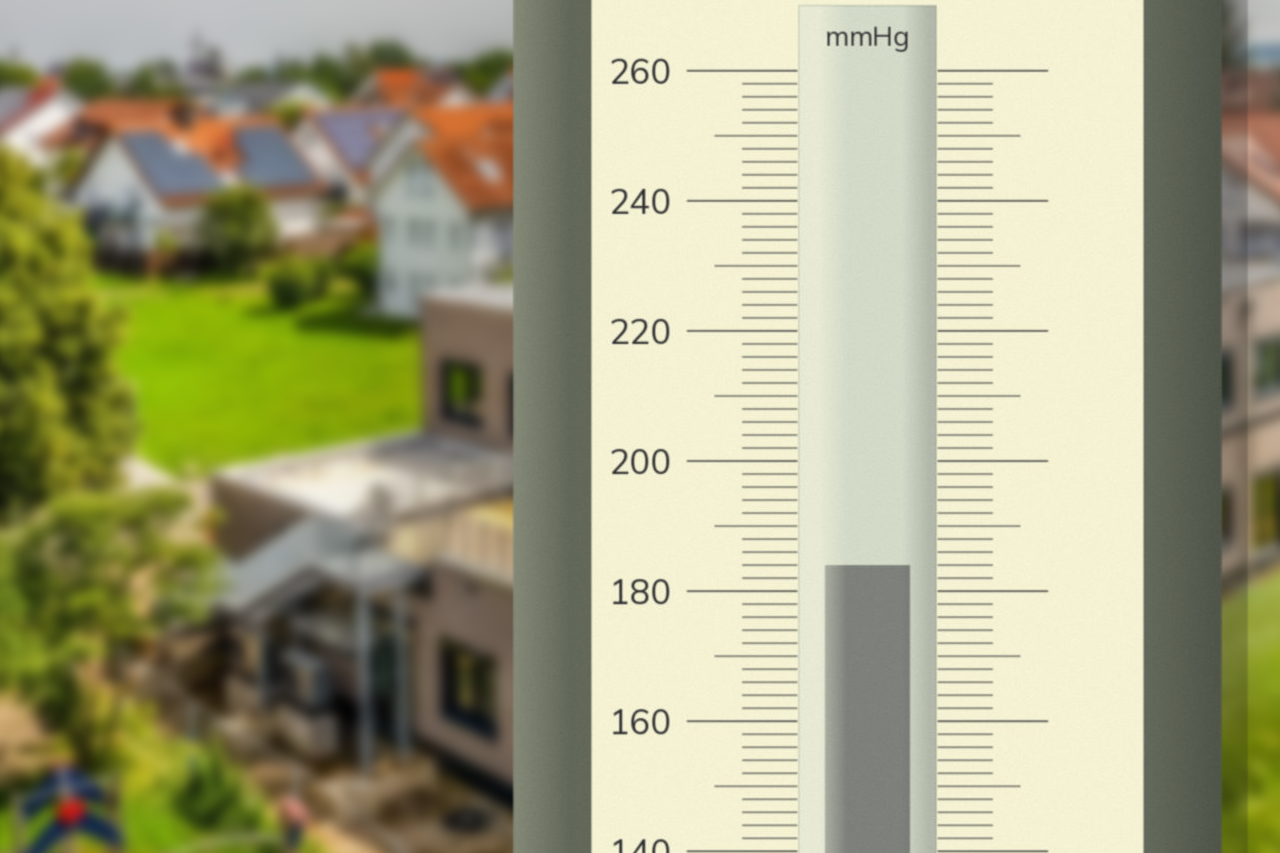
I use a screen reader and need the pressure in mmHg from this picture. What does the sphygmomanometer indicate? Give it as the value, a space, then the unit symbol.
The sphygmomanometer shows 184 mmHg
